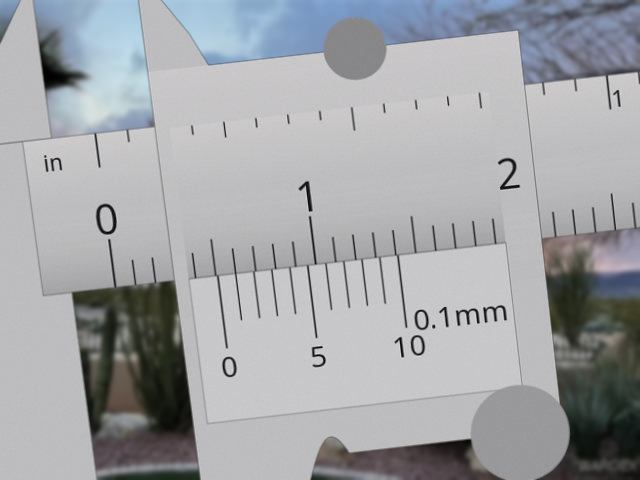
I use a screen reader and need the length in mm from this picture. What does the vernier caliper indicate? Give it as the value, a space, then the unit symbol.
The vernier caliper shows 5.1 mm
